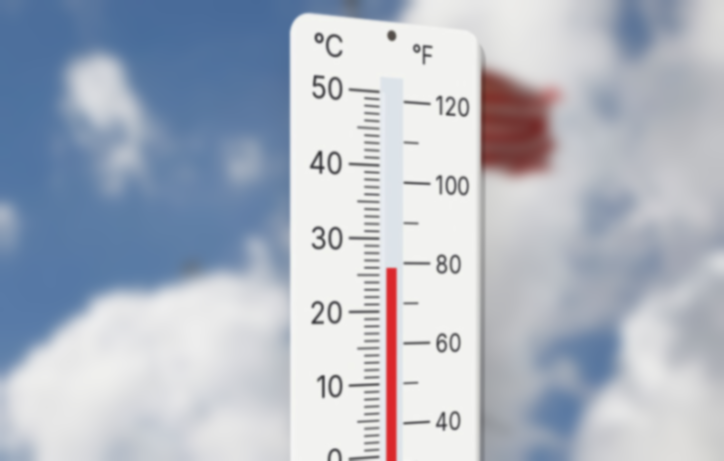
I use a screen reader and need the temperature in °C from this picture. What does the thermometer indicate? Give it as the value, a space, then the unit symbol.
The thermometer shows 26 °C
